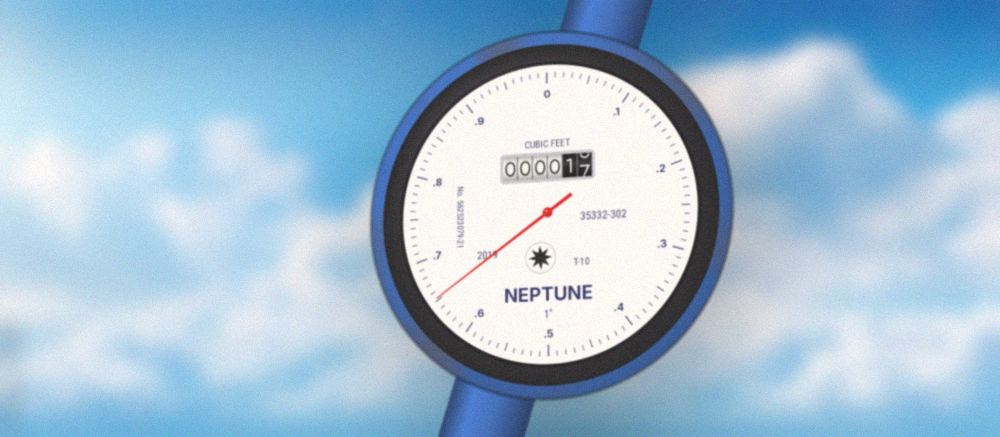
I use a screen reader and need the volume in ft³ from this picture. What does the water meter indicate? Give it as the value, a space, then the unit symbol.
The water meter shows 16.65 ft³
